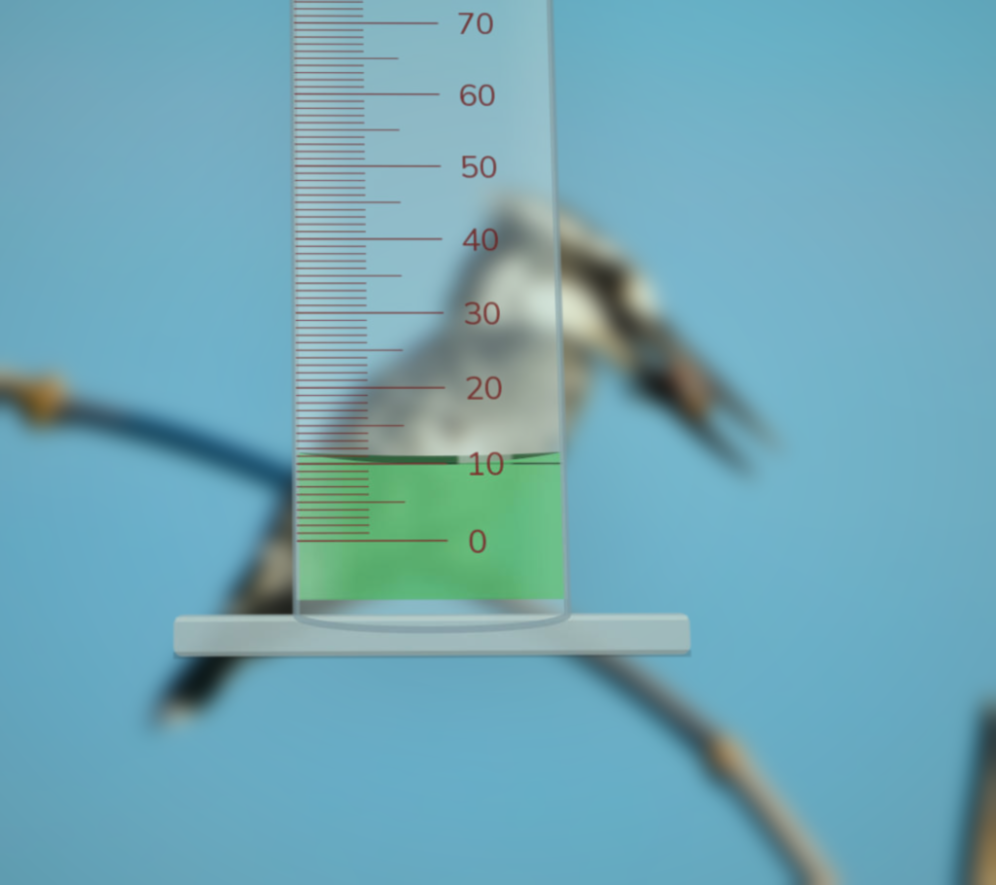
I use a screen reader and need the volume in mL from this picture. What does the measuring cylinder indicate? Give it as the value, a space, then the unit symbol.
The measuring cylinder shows 10 mL
